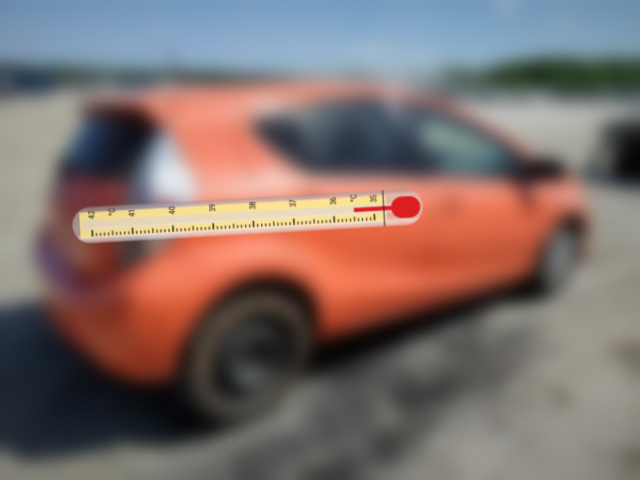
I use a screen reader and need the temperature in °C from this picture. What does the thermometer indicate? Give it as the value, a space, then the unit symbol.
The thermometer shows 35.5 °C
